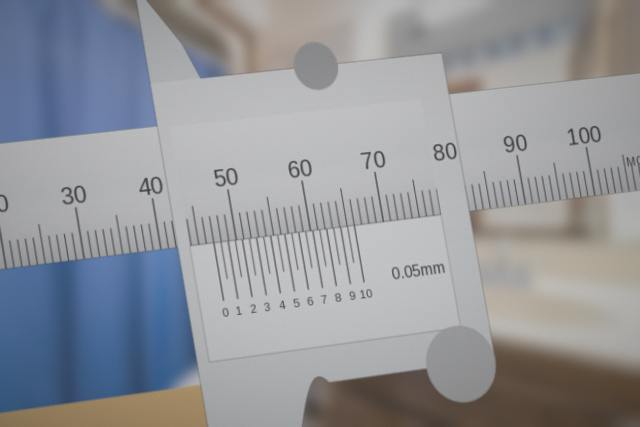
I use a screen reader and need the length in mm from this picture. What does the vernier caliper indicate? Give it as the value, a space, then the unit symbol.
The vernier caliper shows 47.0 mm
